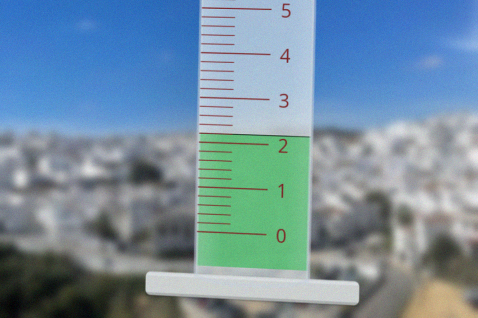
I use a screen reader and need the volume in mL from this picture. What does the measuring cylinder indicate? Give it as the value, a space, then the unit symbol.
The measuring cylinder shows 2.2 mL
